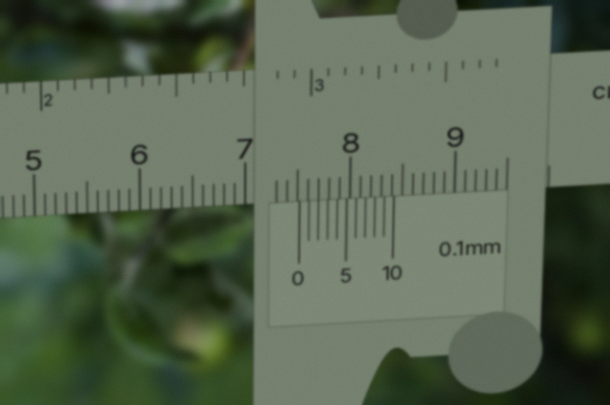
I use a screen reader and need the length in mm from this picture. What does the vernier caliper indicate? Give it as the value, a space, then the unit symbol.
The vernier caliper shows 75.2 mm
